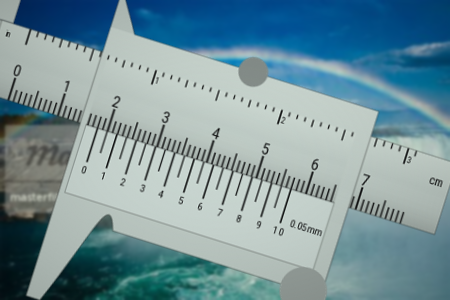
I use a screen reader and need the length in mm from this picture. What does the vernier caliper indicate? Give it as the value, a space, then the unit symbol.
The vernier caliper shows 18.0 mm
